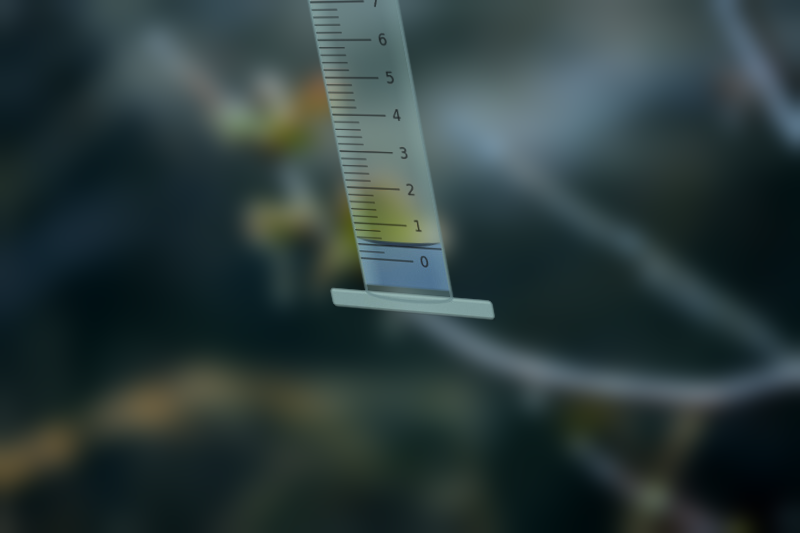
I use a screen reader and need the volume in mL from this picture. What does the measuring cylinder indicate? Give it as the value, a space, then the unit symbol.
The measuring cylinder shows 0.4 mL
